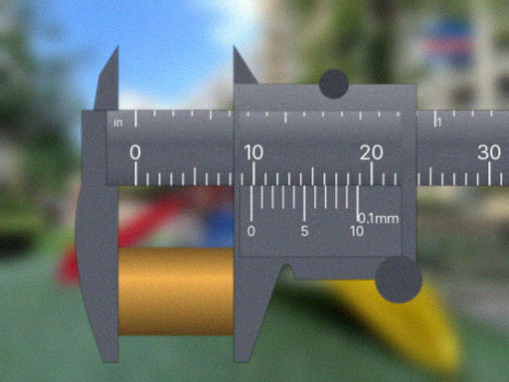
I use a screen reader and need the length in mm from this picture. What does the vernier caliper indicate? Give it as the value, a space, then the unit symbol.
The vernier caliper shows 9.8 mm
